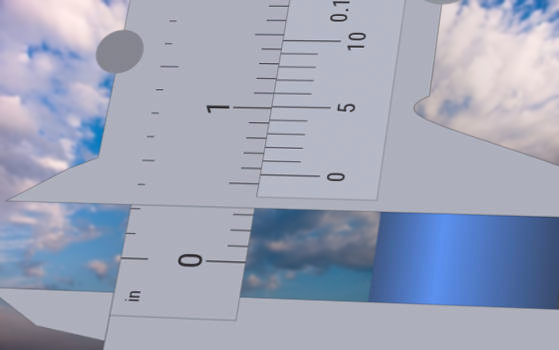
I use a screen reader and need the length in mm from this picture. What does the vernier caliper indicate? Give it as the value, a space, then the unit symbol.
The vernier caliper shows 5.6 mm
